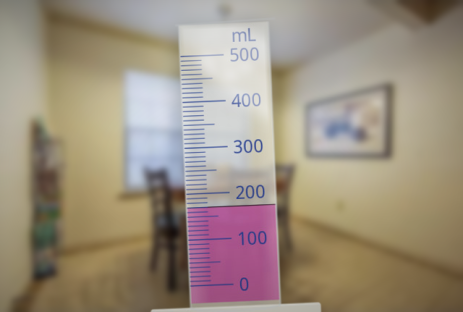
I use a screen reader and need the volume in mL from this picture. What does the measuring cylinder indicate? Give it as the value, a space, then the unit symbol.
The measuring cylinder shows 170 mL
